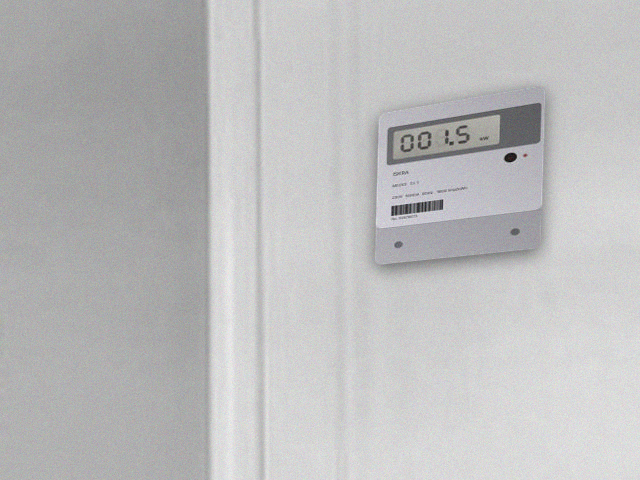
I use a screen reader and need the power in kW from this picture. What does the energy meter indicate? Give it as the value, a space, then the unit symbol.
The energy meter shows 1.5 kW
